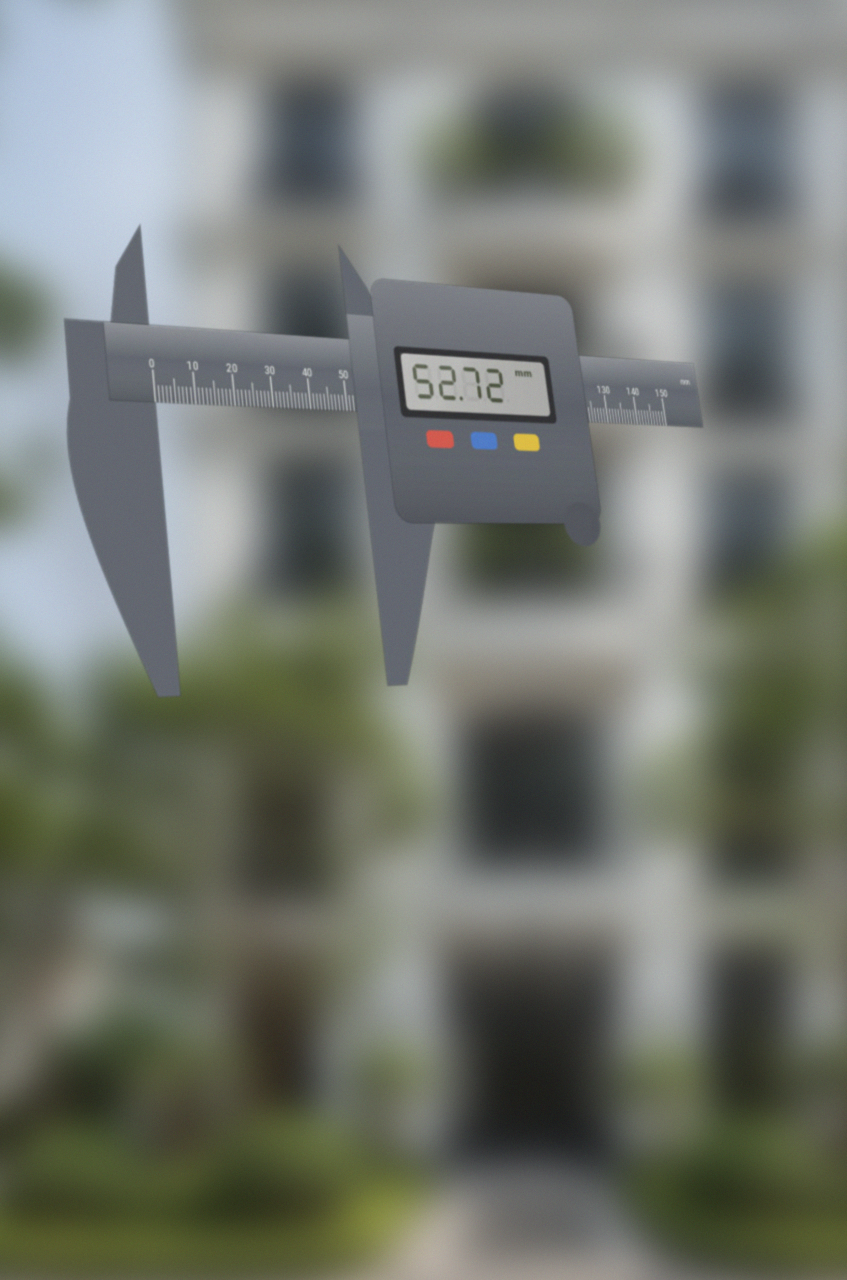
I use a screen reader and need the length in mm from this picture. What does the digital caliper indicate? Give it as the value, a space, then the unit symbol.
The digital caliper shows 52.72 mm
